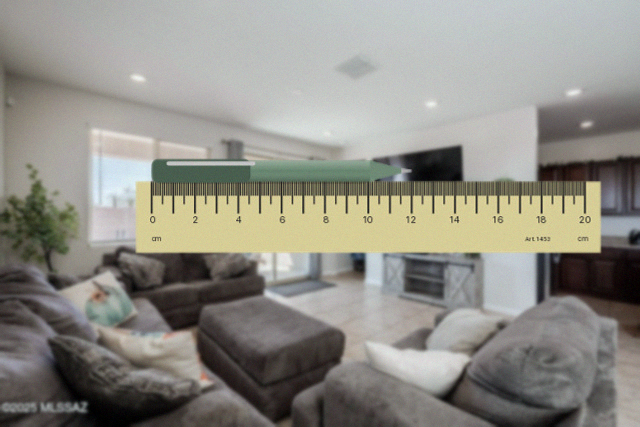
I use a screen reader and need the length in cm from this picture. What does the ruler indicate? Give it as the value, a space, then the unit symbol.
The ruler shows 12 cm
